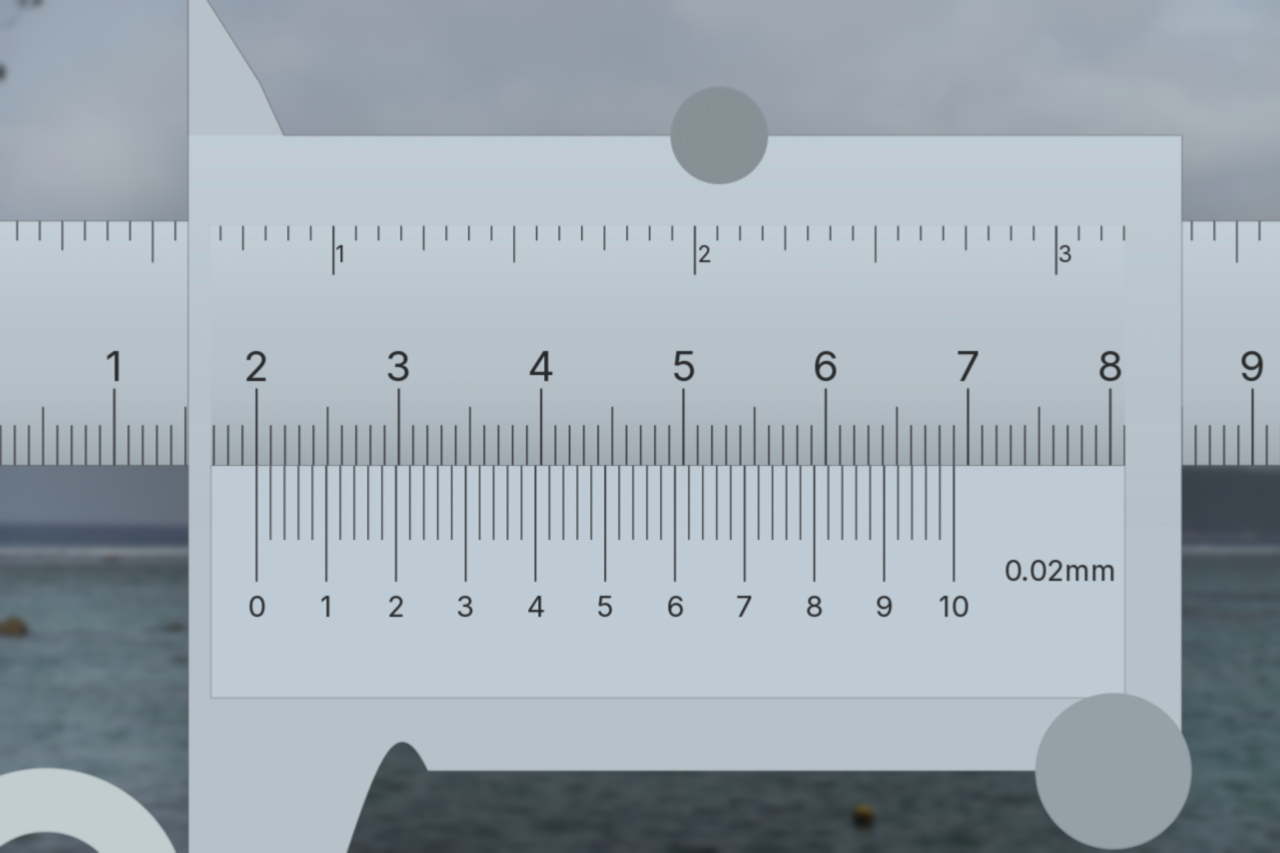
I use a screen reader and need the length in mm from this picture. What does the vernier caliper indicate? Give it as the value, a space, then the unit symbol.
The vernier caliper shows 20.0 mm
